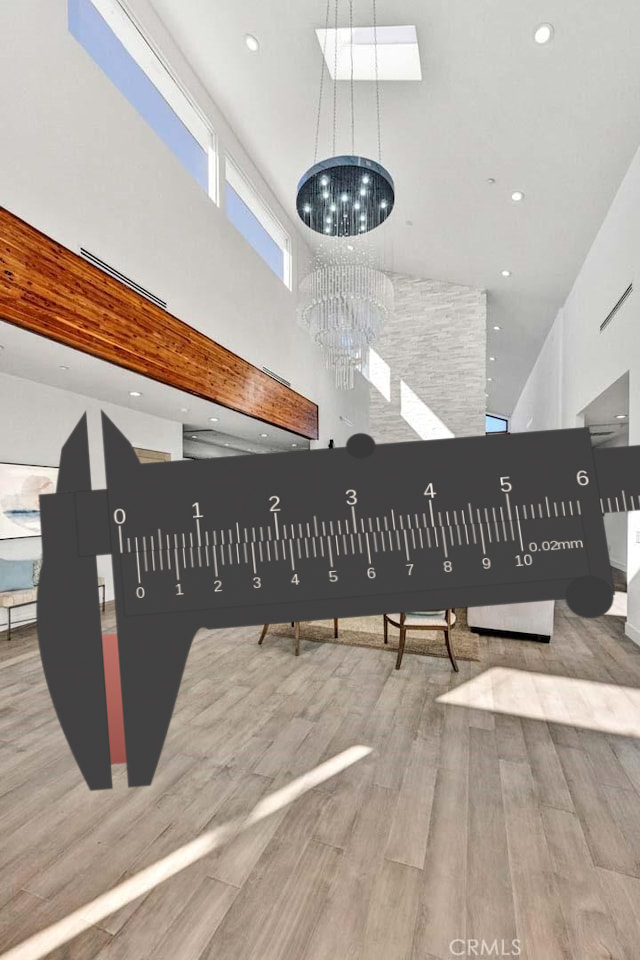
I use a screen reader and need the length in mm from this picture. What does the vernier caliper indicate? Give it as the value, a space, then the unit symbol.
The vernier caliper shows 2.0 mm
